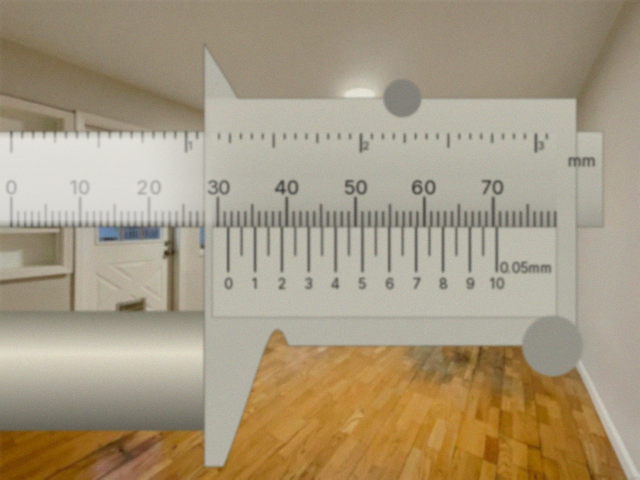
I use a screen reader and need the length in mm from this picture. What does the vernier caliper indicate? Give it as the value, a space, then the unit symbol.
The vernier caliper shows 31.5 mm
